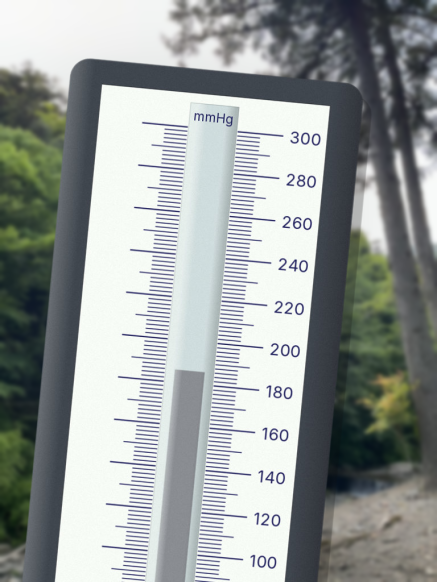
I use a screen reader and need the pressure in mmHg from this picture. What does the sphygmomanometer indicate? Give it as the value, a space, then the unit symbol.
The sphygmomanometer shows 186 mmHg
